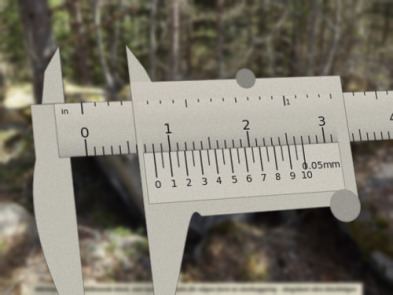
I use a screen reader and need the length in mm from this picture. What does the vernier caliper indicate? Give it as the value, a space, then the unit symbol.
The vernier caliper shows 8.0 mm
